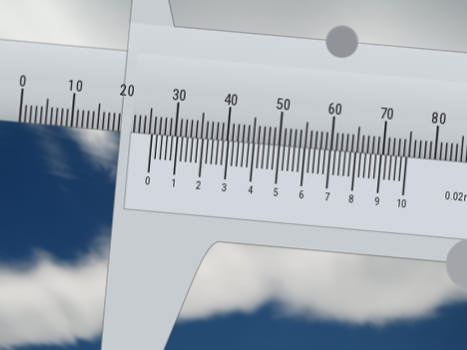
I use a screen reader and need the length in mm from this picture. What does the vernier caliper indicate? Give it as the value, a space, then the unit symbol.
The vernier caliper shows 25.5 mm
